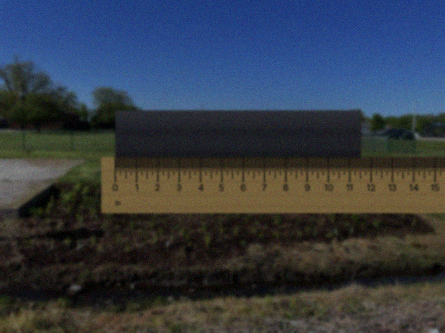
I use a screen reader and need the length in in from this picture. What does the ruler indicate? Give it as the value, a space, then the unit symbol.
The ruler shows 11.5 in
